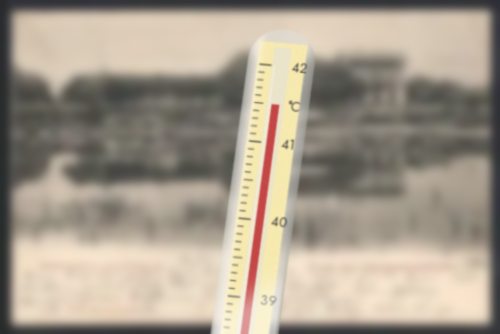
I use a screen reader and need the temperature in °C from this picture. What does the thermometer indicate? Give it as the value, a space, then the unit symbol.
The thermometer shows 41.5 °C
